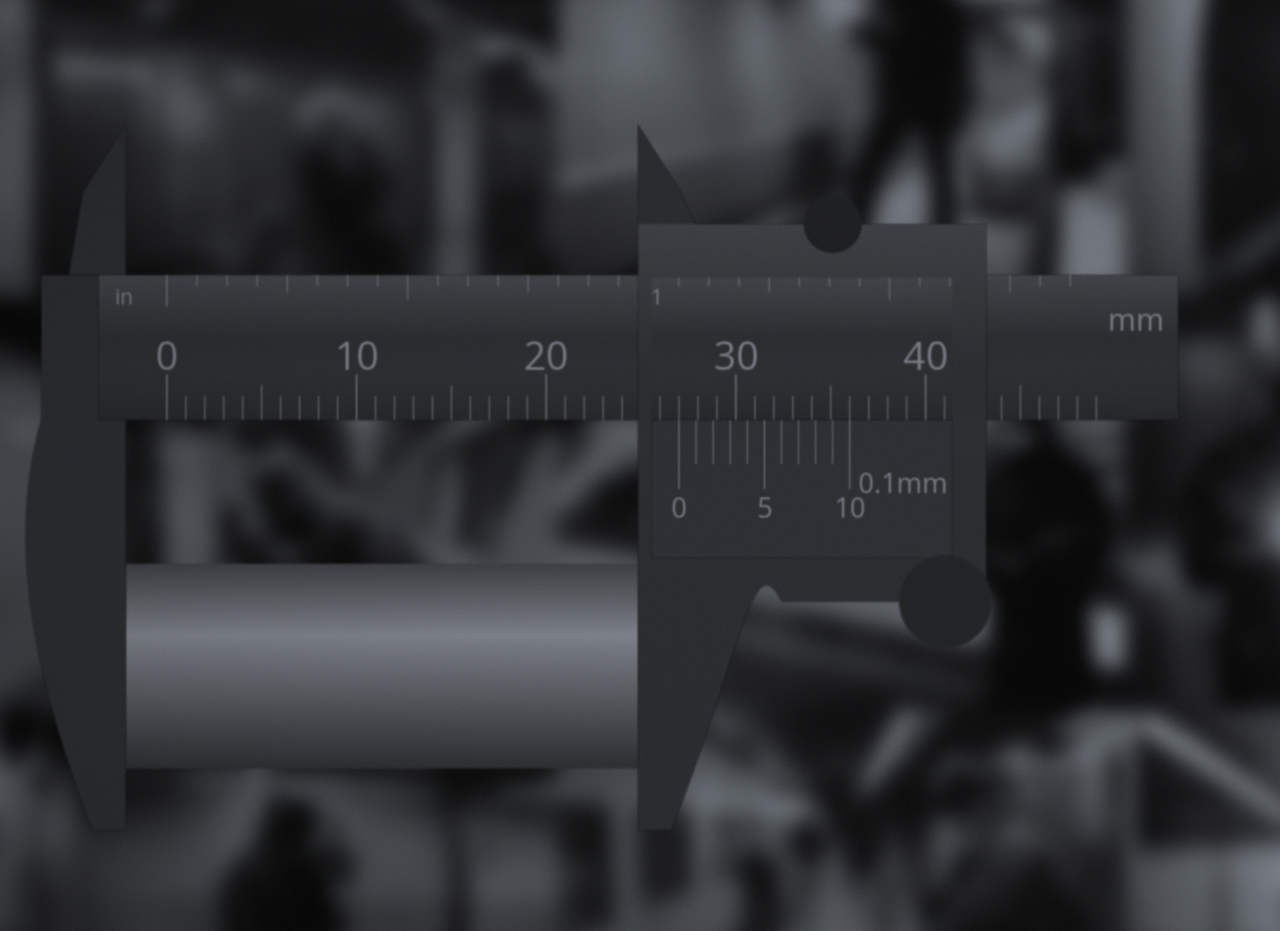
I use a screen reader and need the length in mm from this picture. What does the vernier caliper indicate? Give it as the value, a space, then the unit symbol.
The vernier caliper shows 27.0 mm
